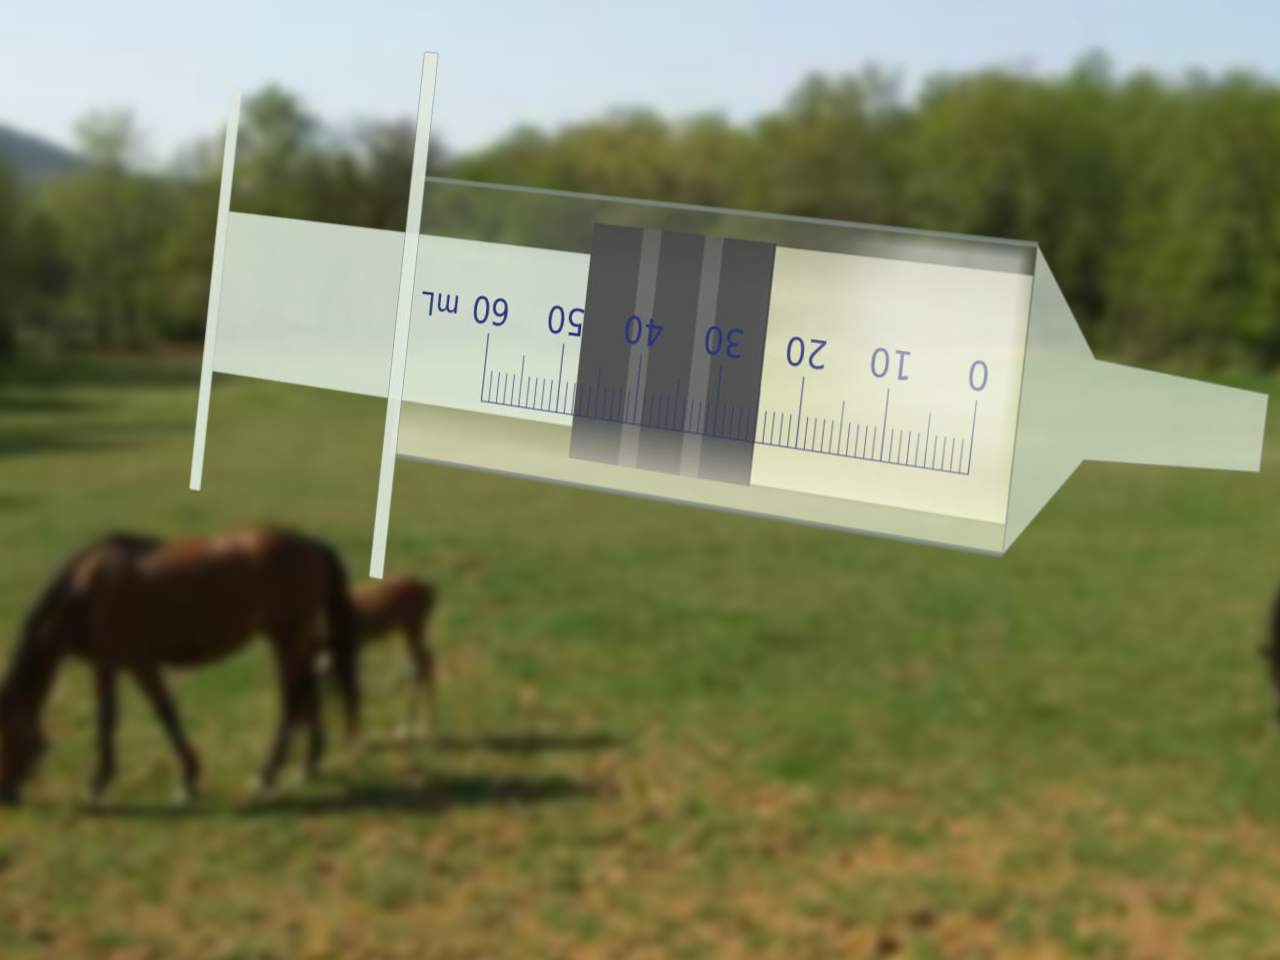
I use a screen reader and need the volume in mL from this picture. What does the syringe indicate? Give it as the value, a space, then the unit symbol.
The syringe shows 25 mL
